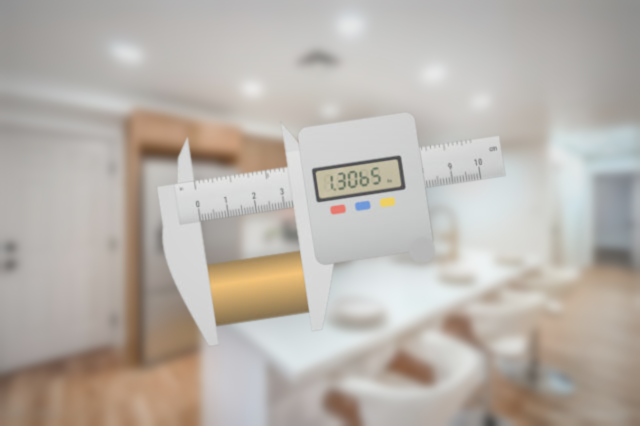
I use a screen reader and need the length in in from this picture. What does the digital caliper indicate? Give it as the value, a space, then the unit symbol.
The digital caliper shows 1.3065 in
